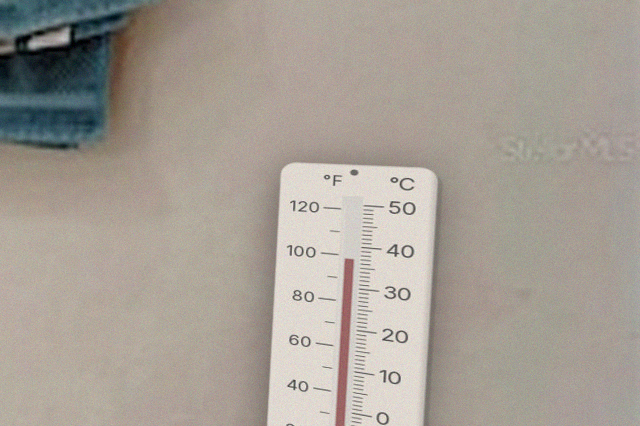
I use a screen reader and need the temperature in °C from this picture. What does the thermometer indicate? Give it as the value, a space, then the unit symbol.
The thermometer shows 37 °C
